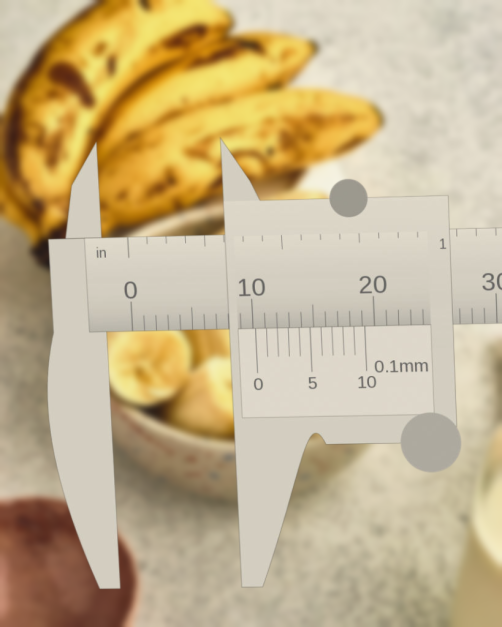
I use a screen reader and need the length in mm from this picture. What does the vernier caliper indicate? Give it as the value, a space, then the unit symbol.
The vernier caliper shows 10.2 mm
